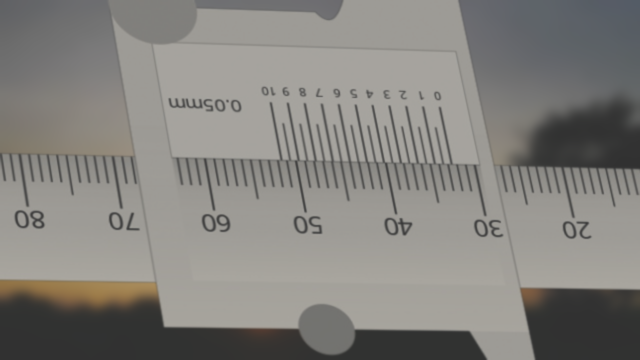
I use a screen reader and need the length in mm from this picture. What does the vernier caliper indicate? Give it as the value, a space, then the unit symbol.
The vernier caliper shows 32.6 mm
